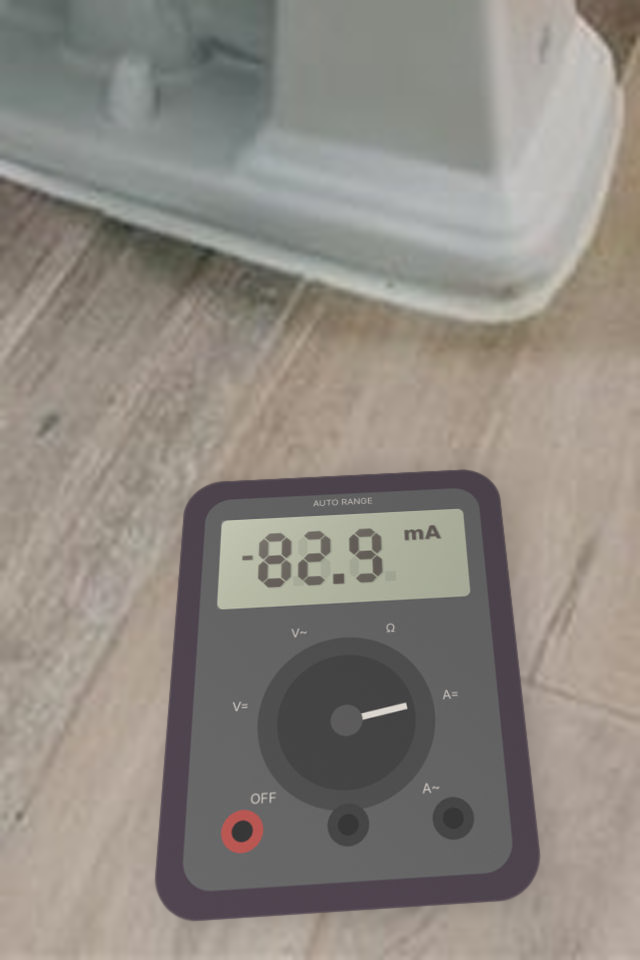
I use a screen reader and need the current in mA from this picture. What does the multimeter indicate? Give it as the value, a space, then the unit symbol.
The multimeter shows -82.9 mA
